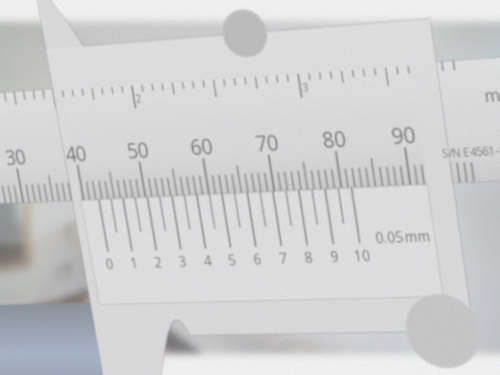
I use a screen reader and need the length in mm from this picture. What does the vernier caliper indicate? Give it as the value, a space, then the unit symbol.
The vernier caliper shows 42.5 mm
